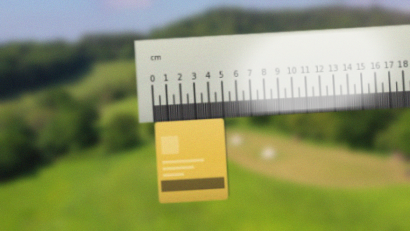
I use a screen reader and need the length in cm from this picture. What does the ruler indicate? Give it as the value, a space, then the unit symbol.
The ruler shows 5 cm
